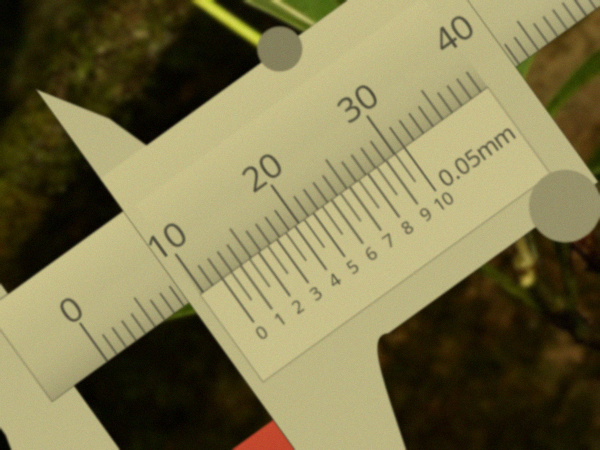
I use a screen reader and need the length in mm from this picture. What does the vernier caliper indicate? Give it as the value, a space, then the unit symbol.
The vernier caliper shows 12.0 mm
